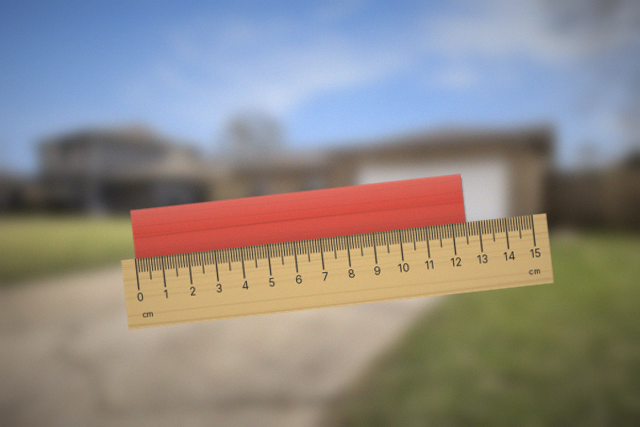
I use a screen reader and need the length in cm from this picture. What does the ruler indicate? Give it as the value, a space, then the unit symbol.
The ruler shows 12.5 cm
